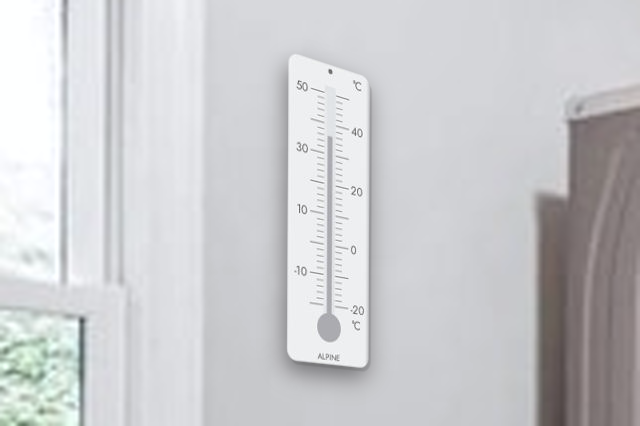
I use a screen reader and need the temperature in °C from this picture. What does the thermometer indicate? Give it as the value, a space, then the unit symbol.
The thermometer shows 36 °C
